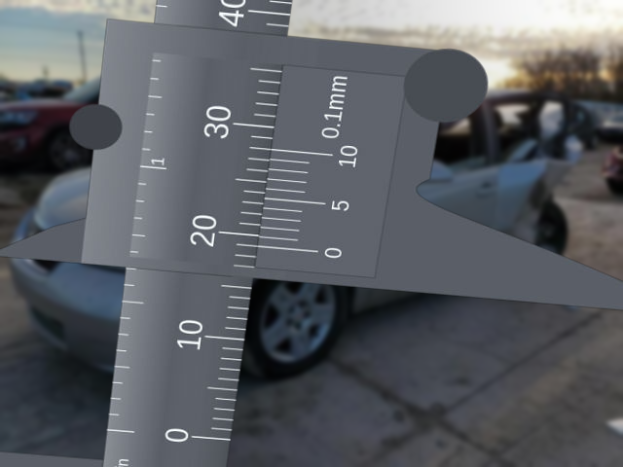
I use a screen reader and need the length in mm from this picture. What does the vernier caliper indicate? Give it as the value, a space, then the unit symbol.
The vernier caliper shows 19.0 mm
